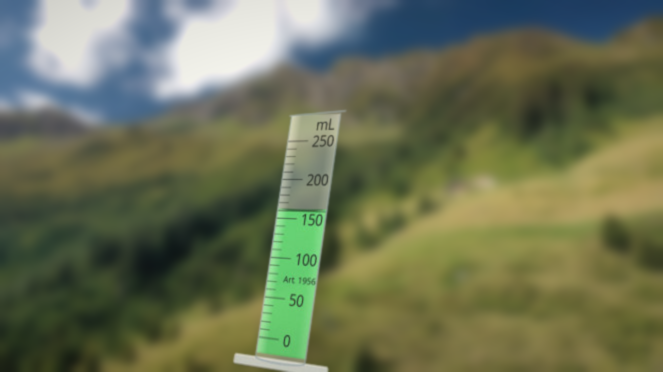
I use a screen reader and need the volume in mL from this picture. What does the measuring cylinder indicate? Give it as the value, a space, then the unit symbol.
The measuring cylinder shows 160 mL
